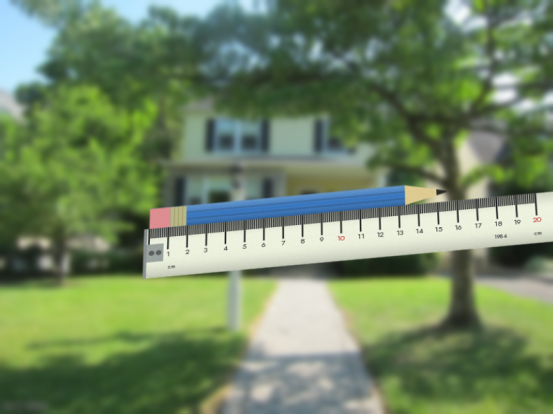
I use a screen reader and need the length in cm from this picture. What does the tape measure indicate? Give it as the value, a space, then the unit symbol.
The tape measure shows 15.5 cm
